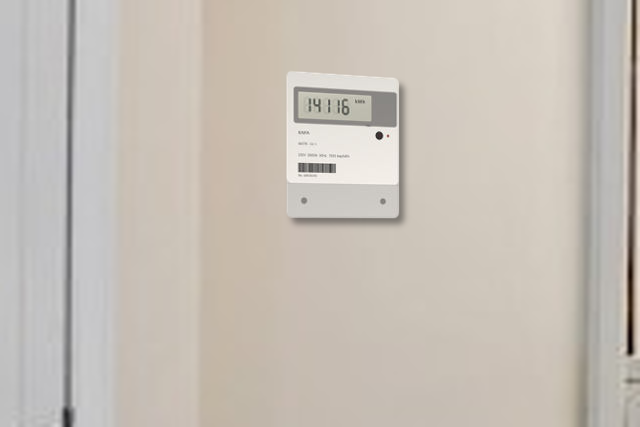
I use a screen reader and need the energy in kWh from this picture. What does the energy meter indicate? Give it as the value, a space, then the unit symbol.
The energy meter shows 14116 kWh
